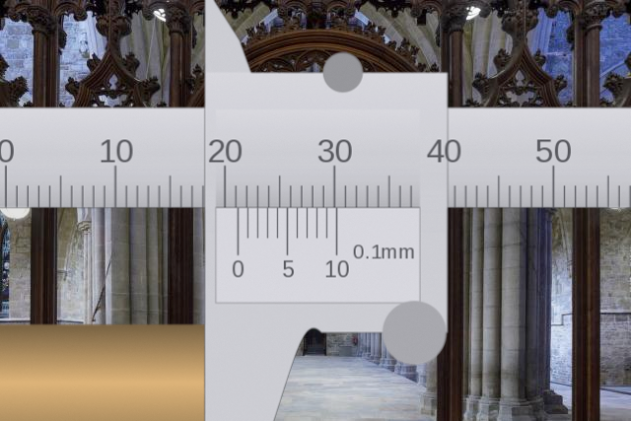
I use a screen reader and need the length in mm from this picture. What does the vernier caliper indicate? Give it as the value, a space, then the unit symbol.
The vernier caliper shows 21.2 mm
